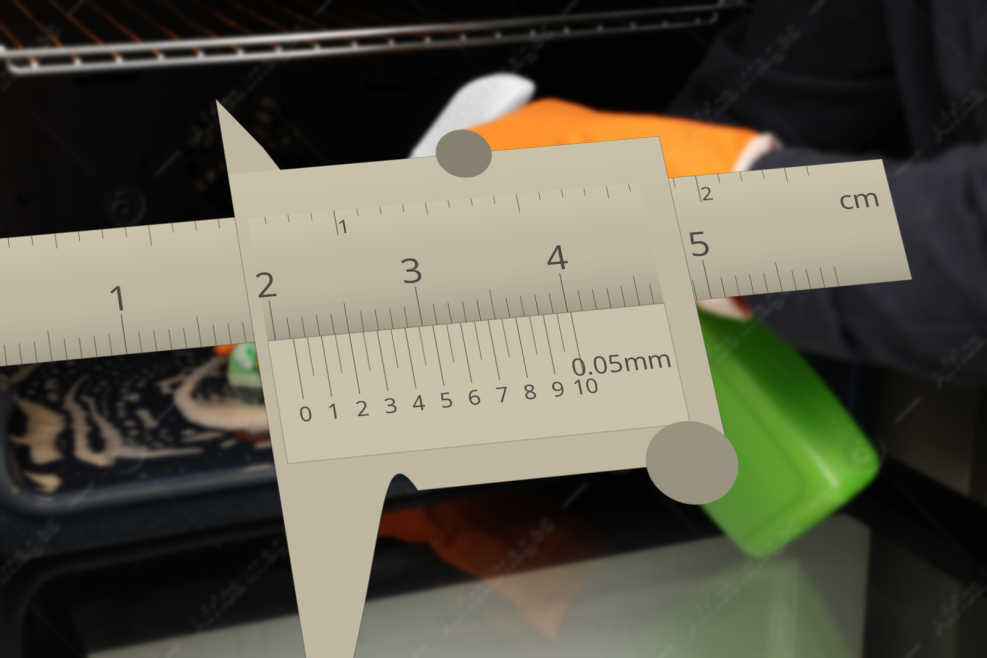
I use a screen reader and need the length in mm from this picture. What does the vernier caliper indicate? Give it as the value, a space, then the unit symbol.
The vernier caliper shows 21.2 mm
